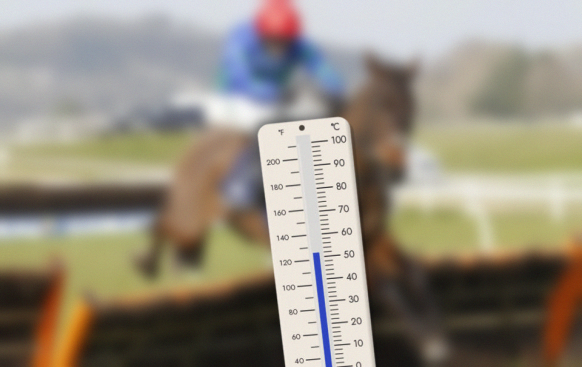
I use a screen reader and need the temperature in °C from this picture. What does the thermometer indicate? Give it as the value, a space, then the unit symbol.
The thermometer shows 52 °C
